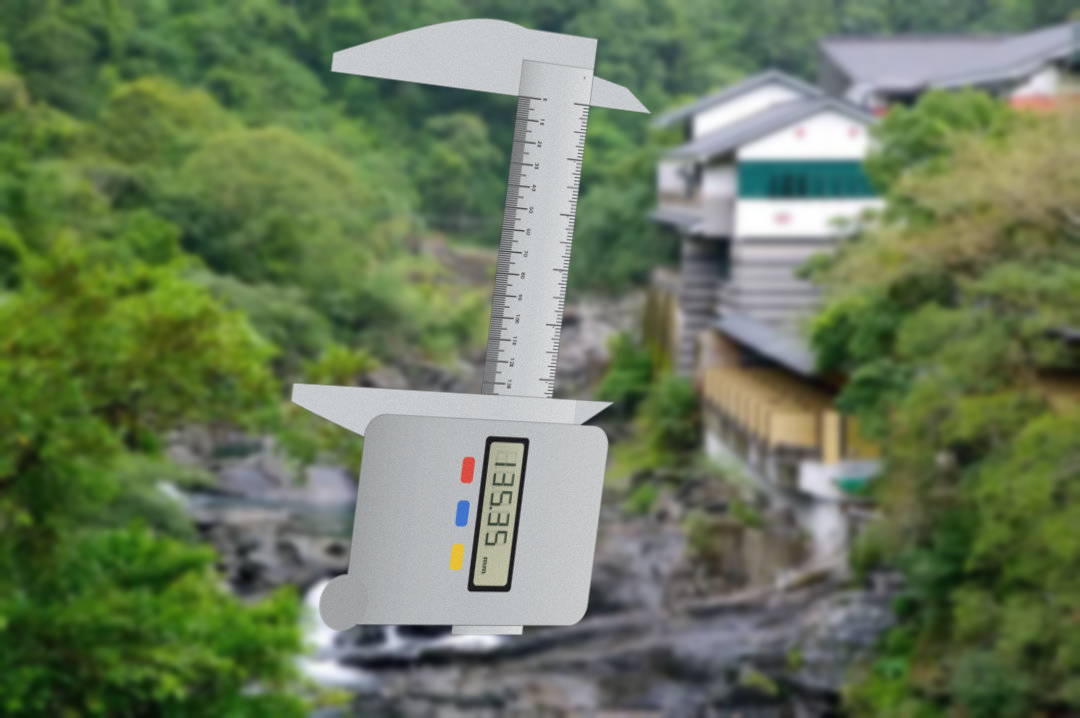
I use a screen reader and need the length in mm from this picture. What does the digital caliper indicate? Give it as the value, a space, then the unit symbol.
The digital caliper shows 135.35 mm
